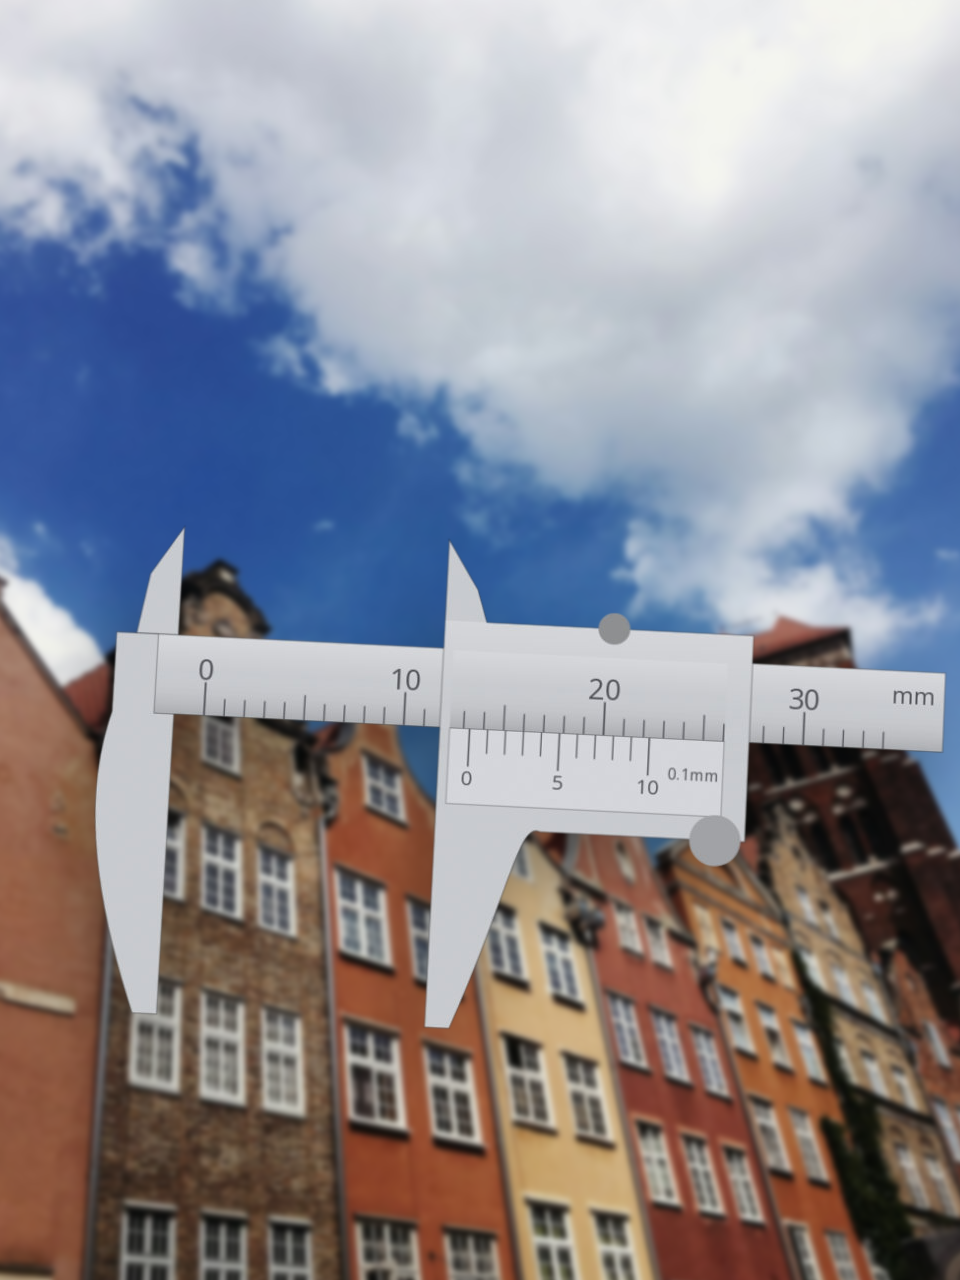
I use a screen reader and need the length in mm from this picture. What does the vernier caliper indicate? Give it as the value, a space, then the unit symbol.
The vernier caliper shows 13.3 mm
